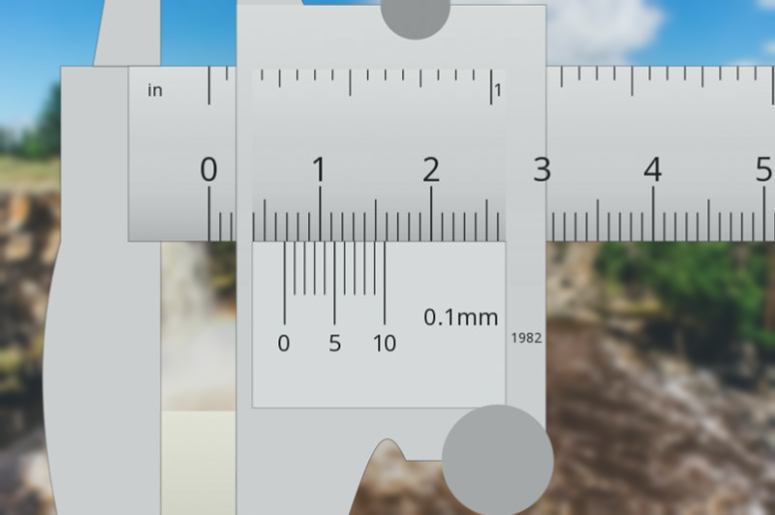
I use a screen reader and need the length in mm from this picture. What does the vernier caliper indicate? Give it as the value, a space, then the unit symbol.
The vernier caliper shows 6.8 mm
